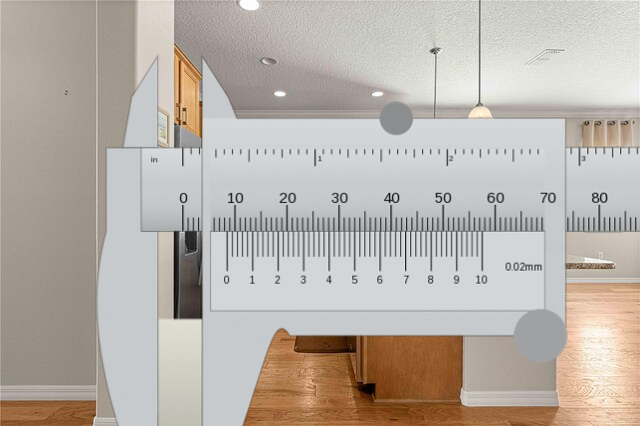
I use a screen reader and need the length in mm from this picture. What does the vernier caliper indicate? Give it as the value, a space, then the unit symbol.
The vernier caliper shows 8.5 mm
